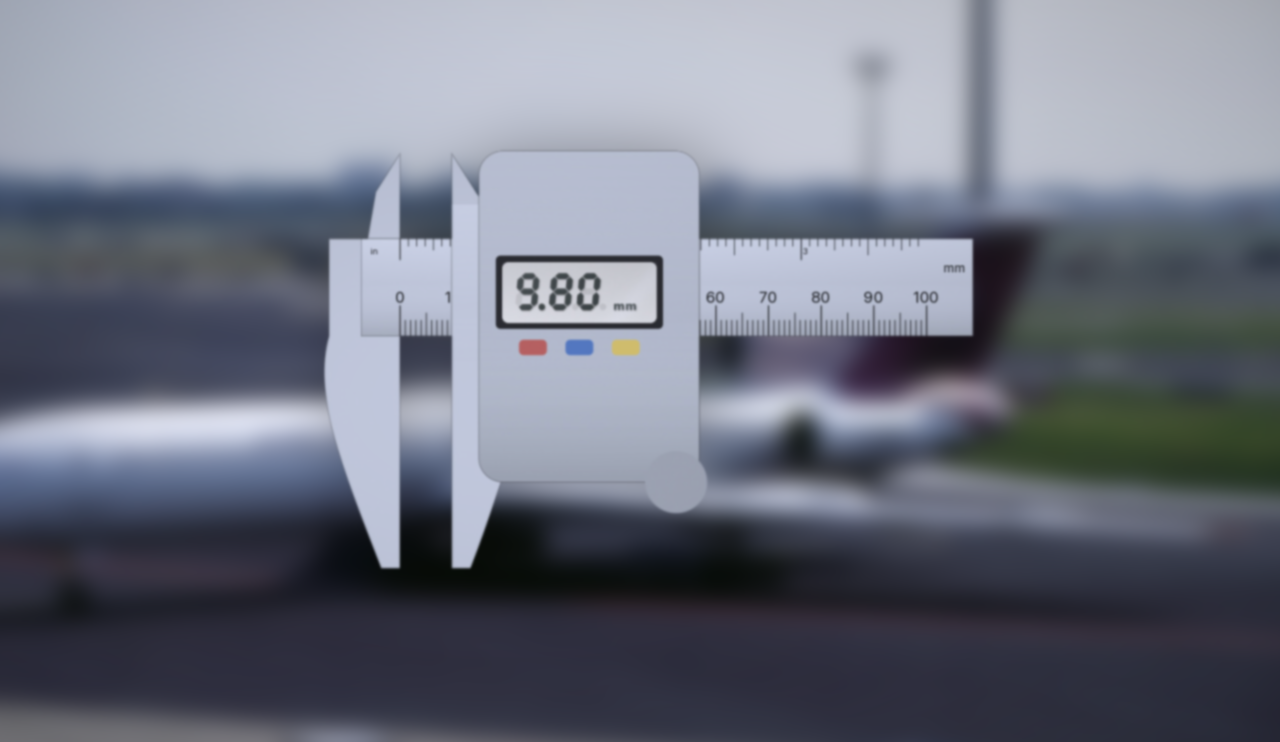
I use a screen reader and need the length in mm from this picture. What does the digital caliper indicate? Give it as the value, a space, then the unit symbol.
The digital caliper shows 9.80 mm
